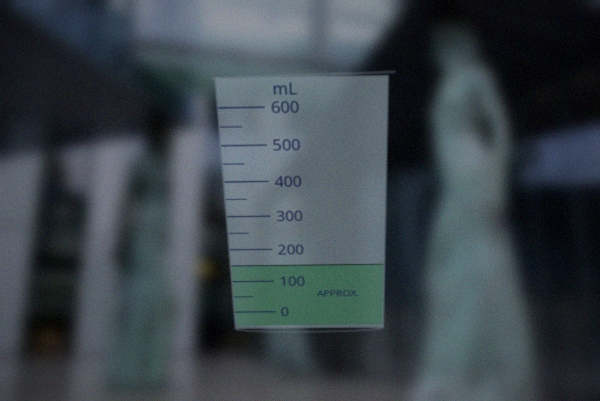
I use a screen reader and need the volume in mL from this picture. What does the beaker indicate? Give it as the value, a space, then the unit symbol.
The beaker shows 150 mL
